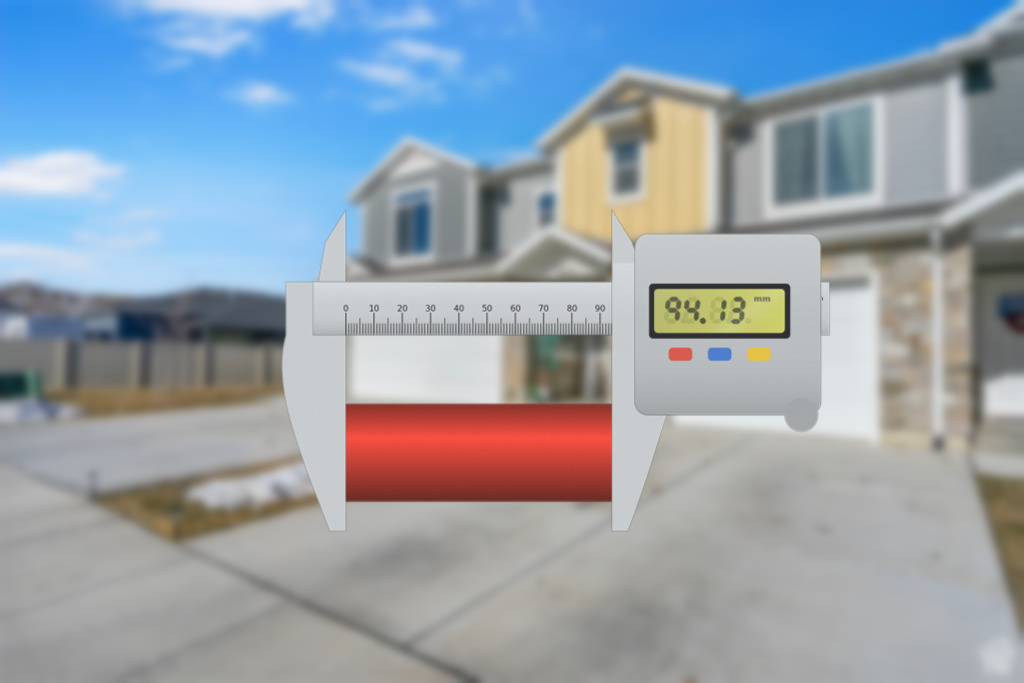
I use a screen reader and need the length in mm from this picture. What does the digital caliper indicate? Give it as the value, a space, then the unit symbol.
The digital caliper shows 94.13 mm
